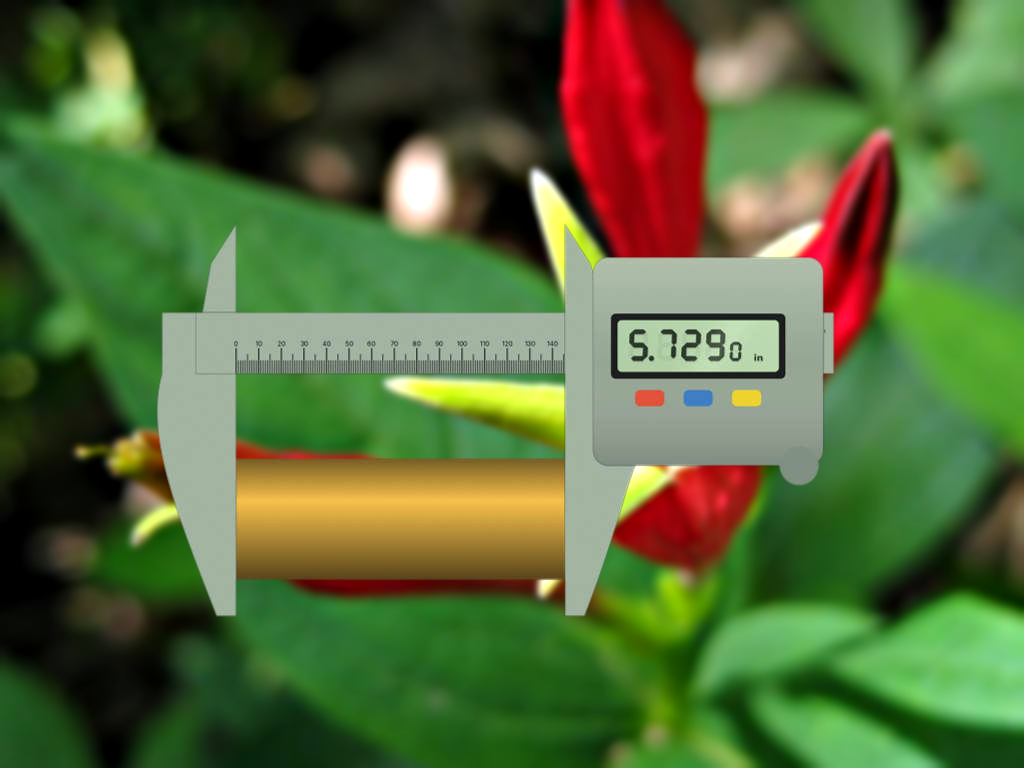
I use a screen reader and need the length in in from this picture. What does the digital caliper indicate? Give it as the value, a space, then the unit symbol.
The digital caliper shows 5.7290 in
